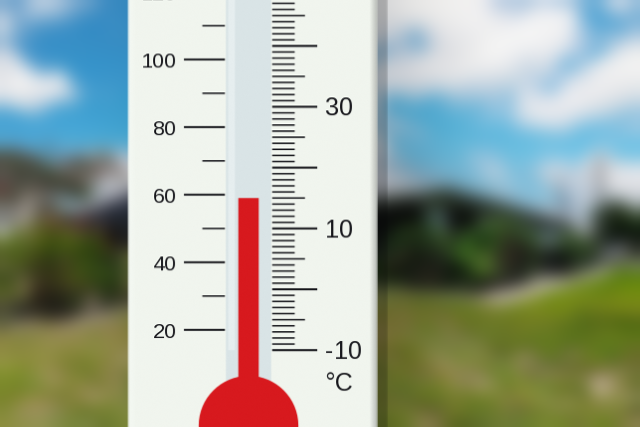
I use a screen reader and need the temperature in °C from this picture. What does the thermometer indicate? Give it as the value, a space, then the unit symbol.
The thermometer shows 15 °C
